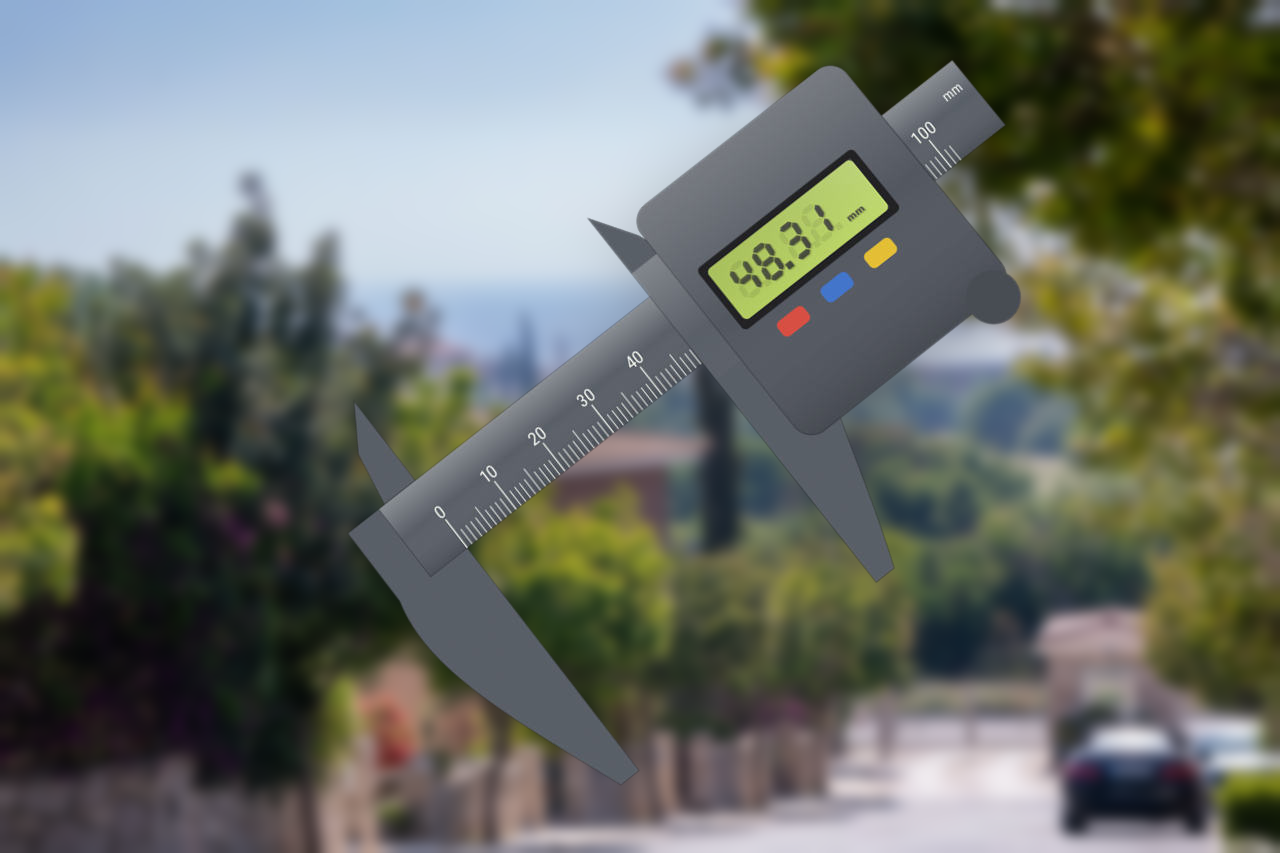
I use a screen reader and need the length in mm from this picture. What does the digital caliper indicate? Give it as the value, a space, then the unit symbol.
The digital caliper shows 48.31 mm
